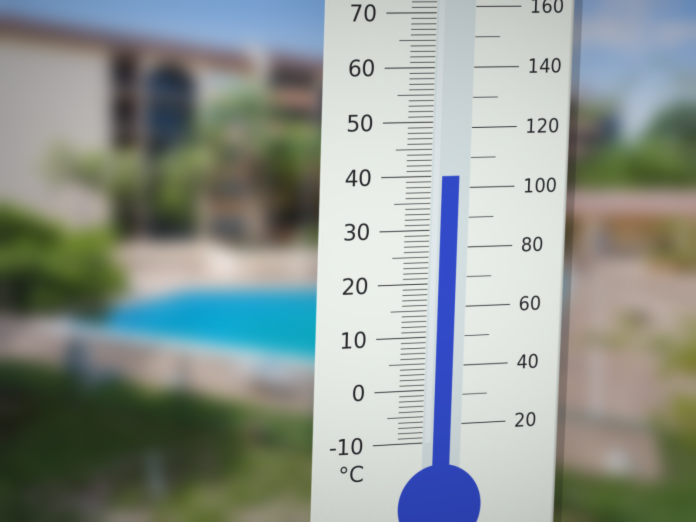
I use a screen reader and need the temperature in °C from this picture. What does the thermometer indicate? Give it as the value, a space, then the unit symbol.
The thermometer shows 40 °C
